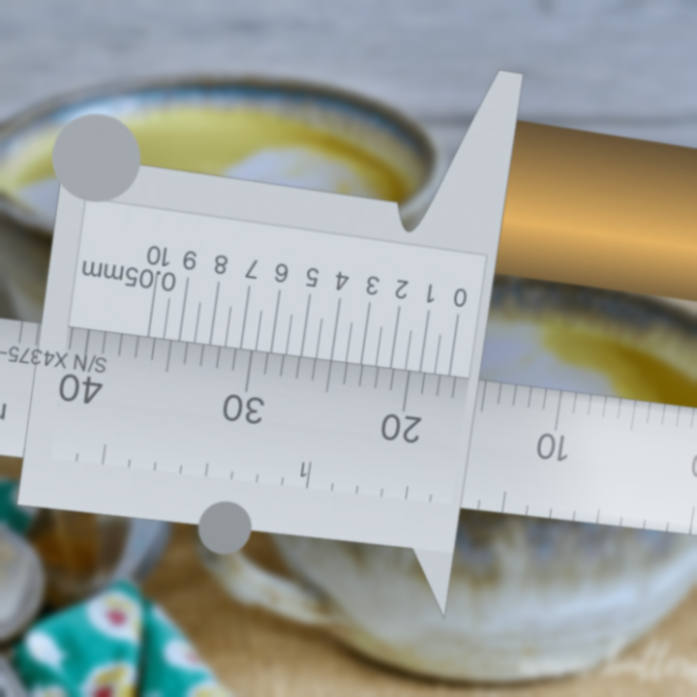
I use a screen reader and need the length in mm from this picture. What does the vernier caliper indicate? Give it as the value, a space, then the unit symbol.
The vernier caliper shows 17.4 mm
